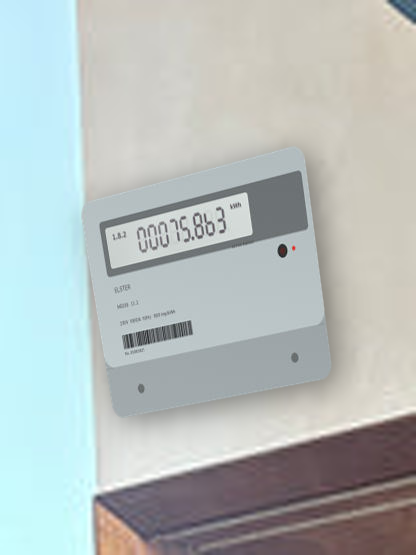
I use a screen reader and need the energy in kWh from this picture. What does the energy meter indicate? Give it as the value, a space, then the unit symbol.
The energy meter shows 75.863 kWh
